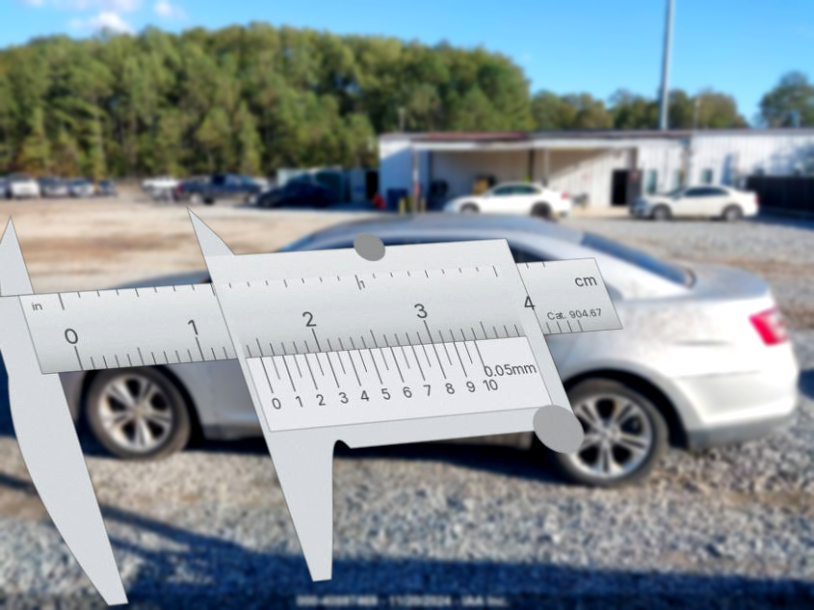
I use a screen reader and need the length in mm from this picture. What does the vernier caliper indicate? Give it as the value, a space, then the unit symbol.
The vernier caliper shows 14.8 mm
